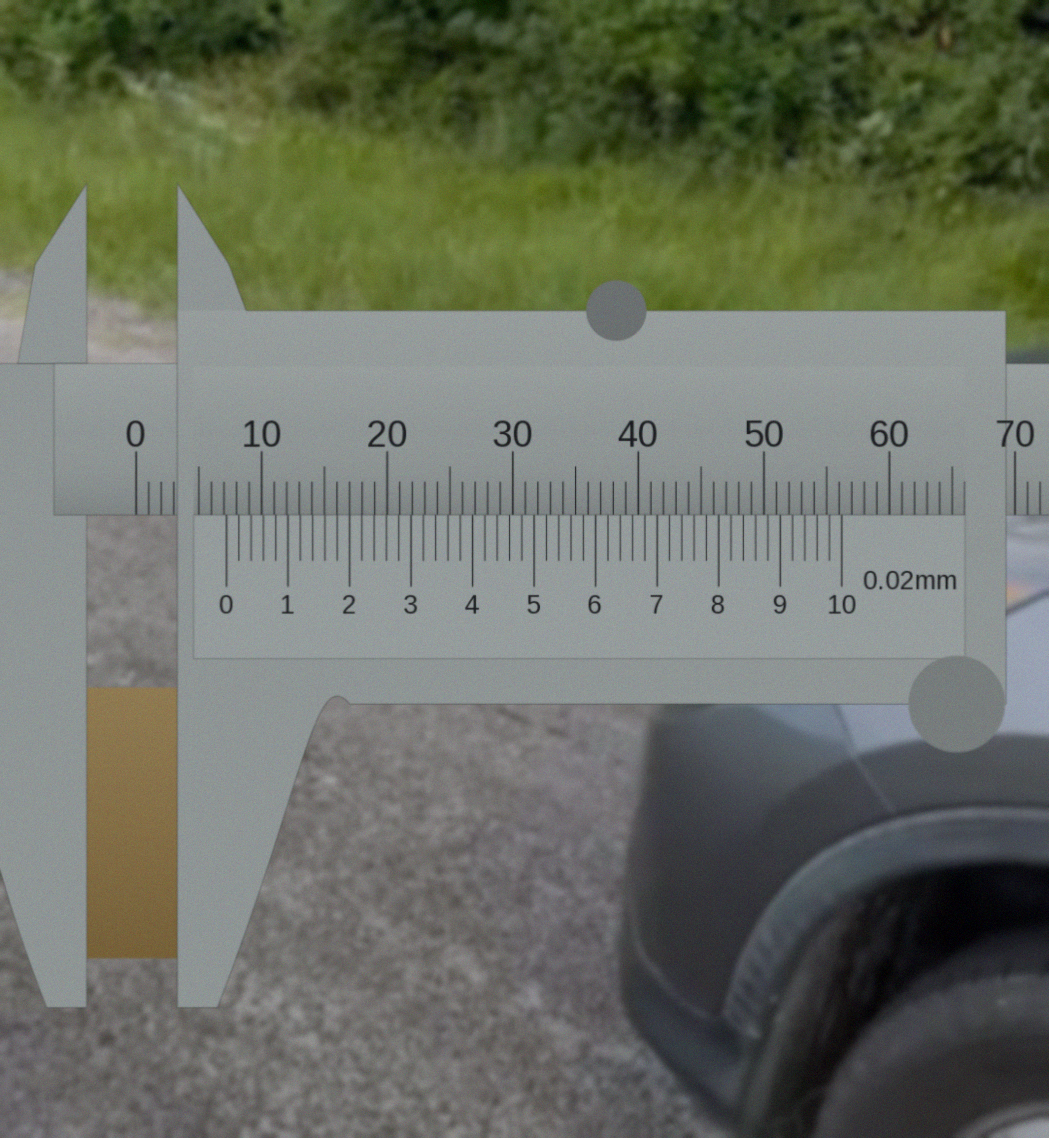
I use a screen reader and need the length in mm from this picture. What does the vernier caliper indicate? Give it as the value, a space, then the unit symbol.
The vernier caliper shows 7.2 mm
